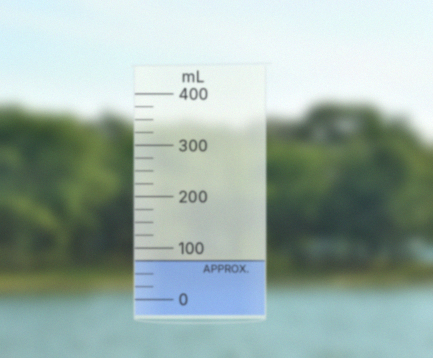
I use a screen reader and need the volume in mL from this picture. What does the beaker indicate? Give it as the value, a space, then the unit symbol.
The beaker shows 75 mL
